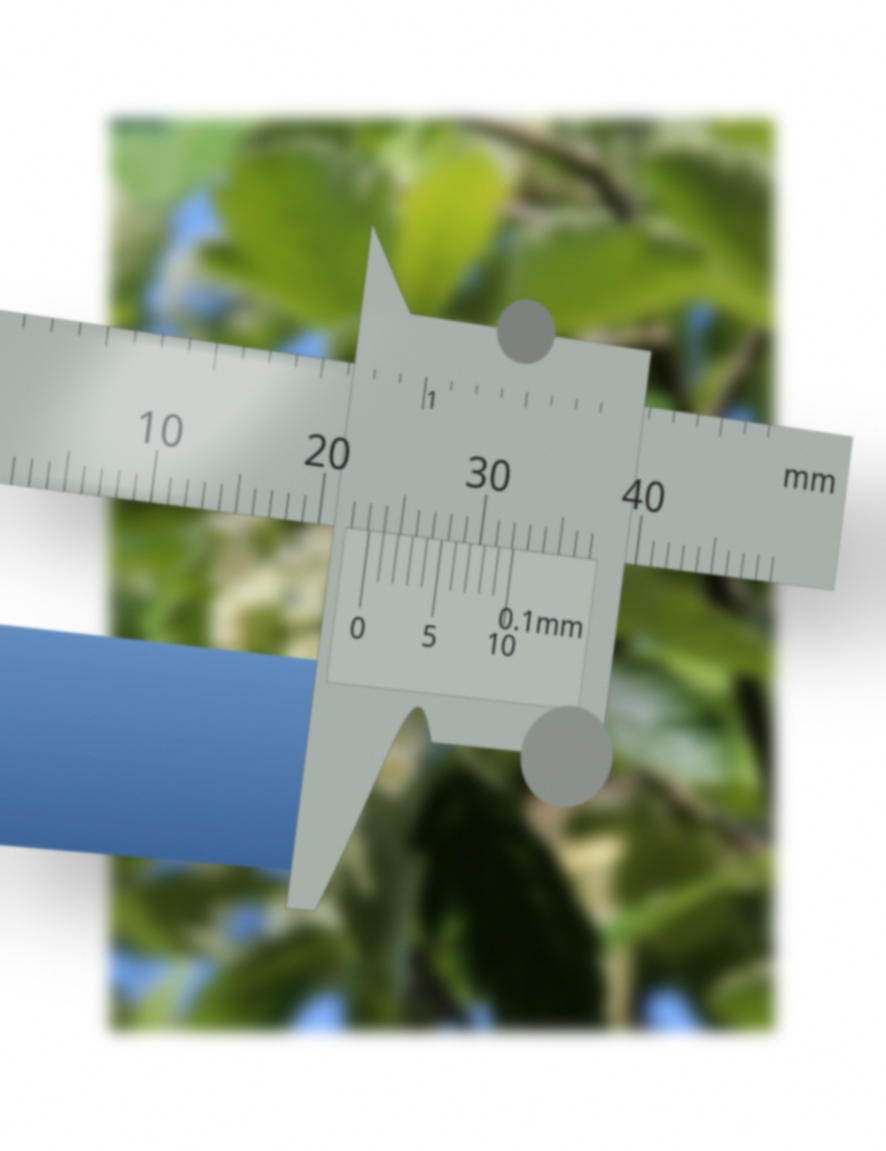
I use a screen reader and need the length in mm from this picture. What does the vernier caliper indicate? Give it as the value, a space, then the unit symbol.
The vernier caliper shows 23.1 mm
